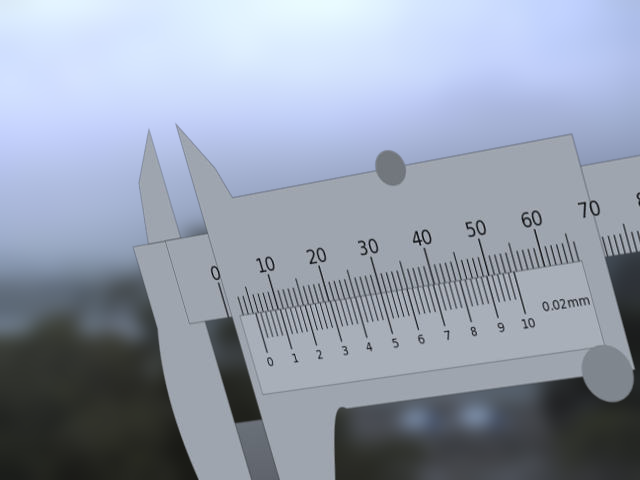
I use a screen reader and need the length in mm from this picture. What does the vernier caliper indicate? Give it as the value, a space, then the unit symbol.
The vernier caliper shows 5.5 mm
